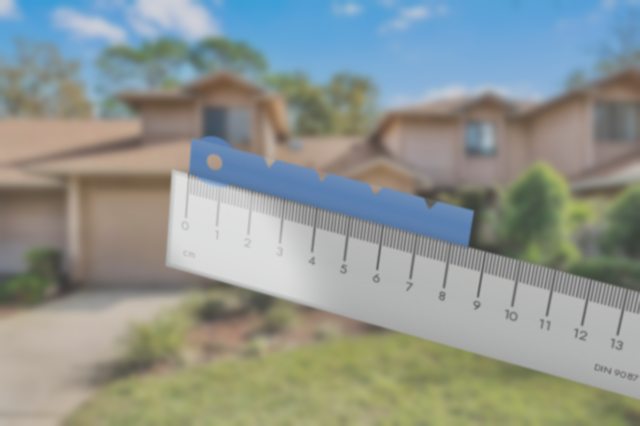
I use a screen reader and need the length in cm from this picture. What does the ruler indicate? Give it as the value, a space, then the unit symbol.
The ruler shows 8.5 cm
